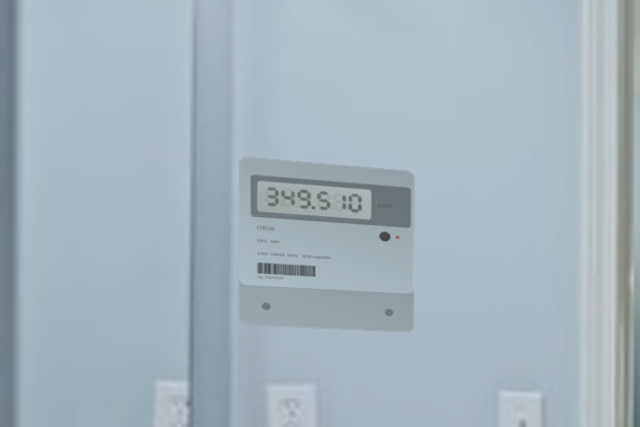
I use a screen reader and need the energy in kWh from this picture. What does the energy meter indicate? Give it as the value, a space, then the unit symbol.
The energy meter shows 349.510 kWh
